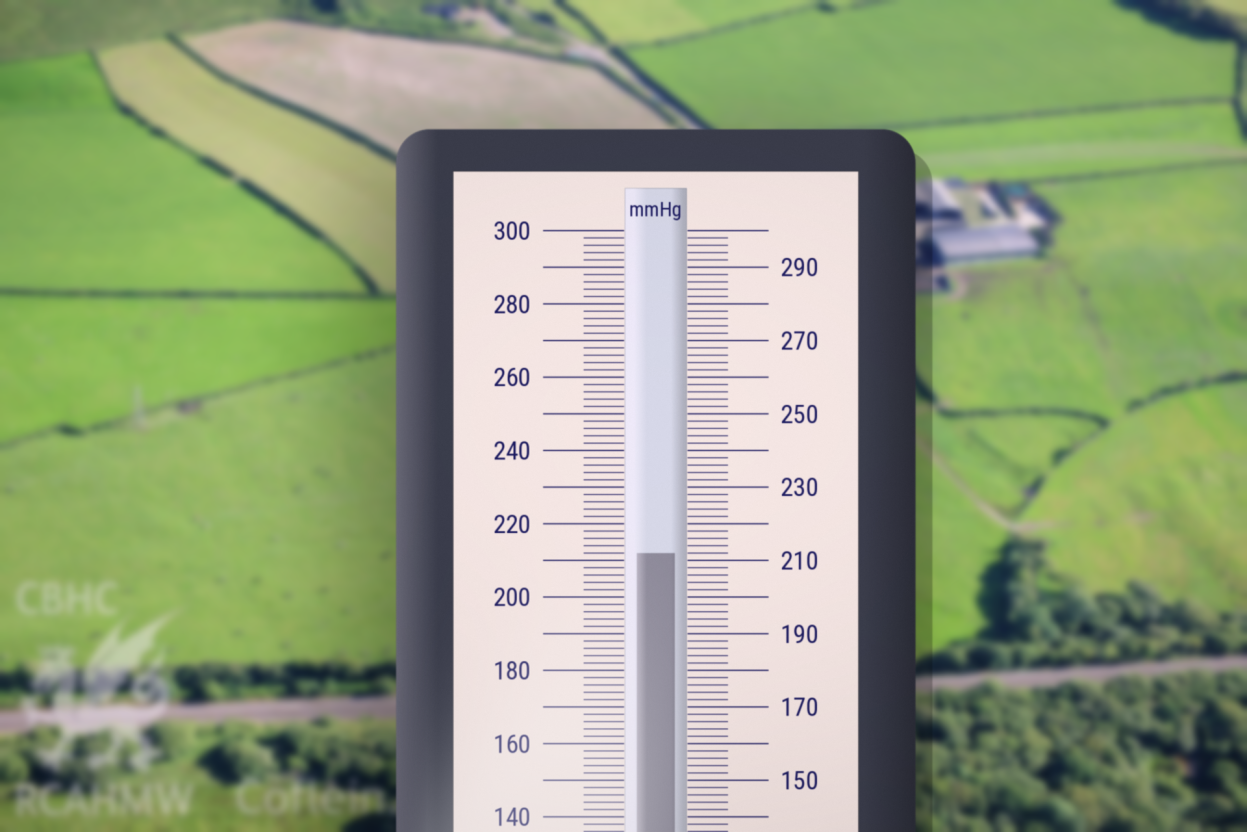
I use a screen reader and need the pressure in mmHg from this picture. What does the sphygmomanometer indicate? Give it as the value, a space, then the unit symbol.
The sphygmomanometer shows 212 mmHg
